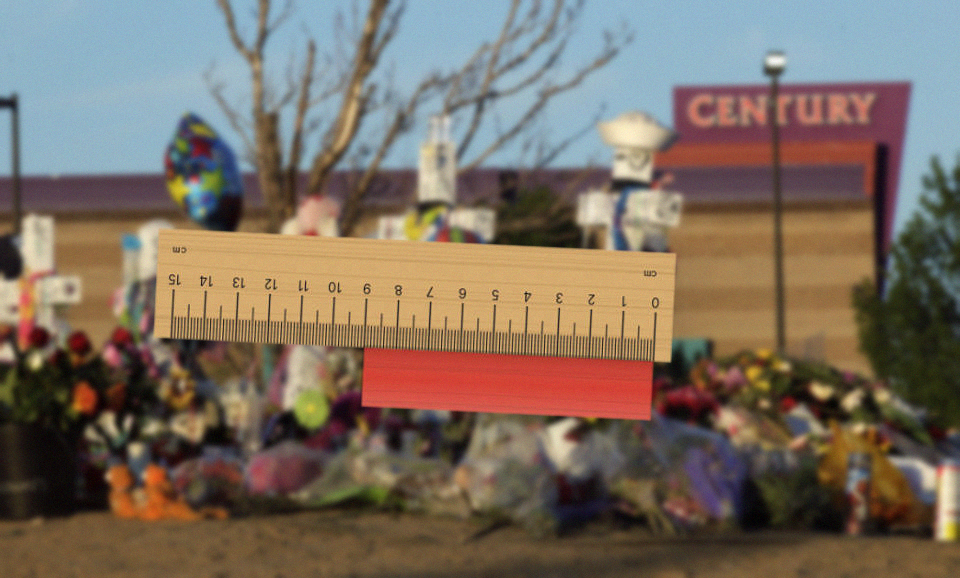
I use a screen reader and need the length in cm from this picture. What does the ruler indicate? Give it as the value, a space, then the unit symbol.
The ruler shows 9 cm
